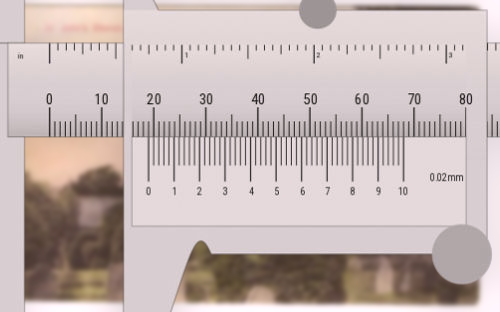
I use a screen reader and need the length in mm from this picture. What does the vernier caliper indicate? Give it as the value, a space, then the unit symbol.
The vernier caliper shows 19.0 mm
